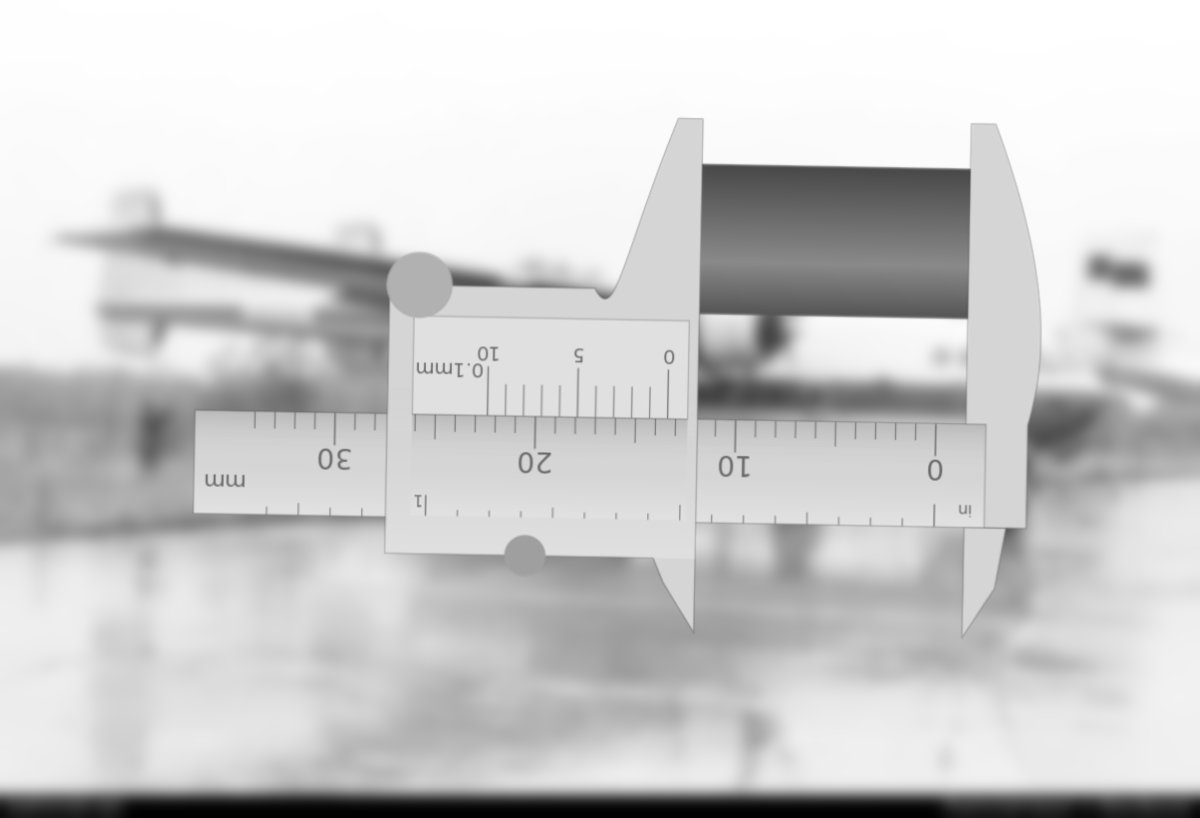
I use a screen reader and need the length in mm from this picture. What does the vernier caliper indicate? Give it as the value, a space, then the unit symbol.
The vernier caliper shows 13.4 mm
